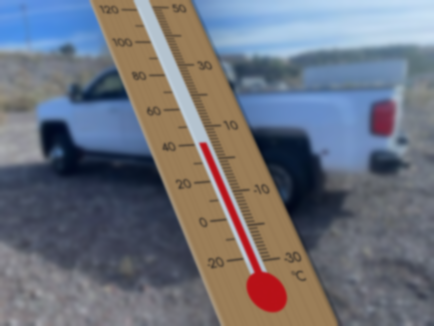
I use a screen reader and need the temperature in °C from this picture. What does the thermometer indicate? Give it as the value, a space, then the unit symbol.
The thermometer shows 5 °C
